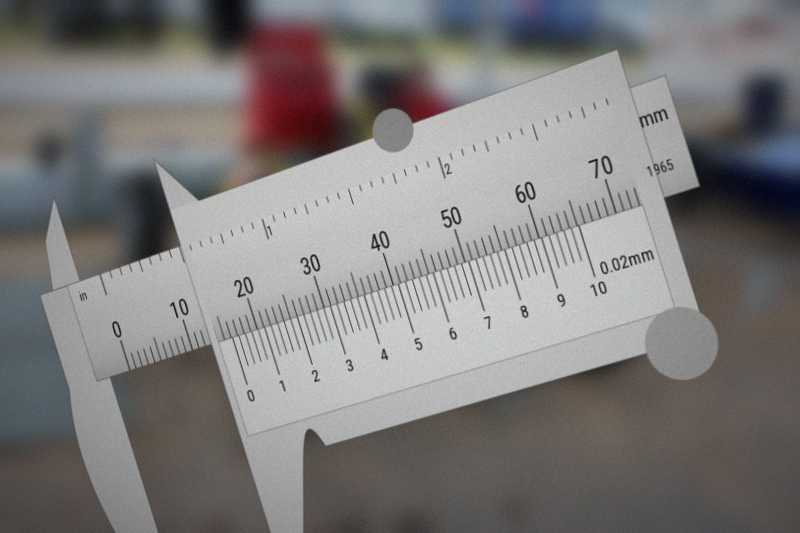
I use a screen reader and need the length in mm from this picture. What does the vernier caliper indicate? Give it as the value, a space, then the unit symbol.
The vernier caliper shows 16.2 mm
